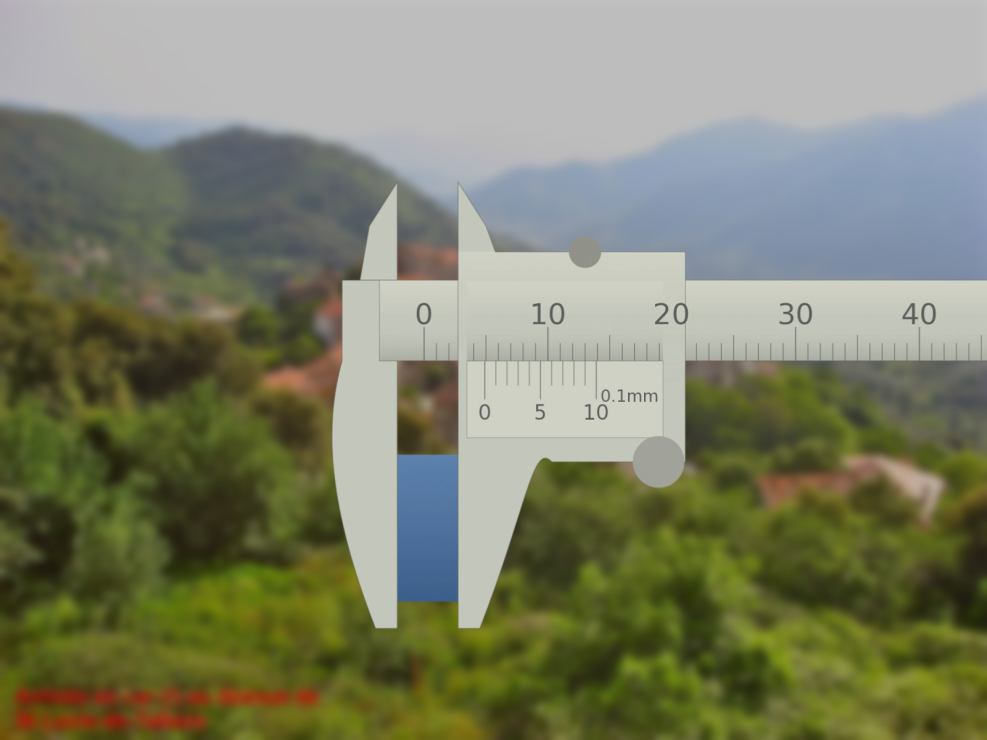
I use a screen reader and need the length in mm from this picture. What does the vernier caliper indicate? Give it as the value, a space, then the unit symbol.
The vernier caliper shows 4.9 mm
